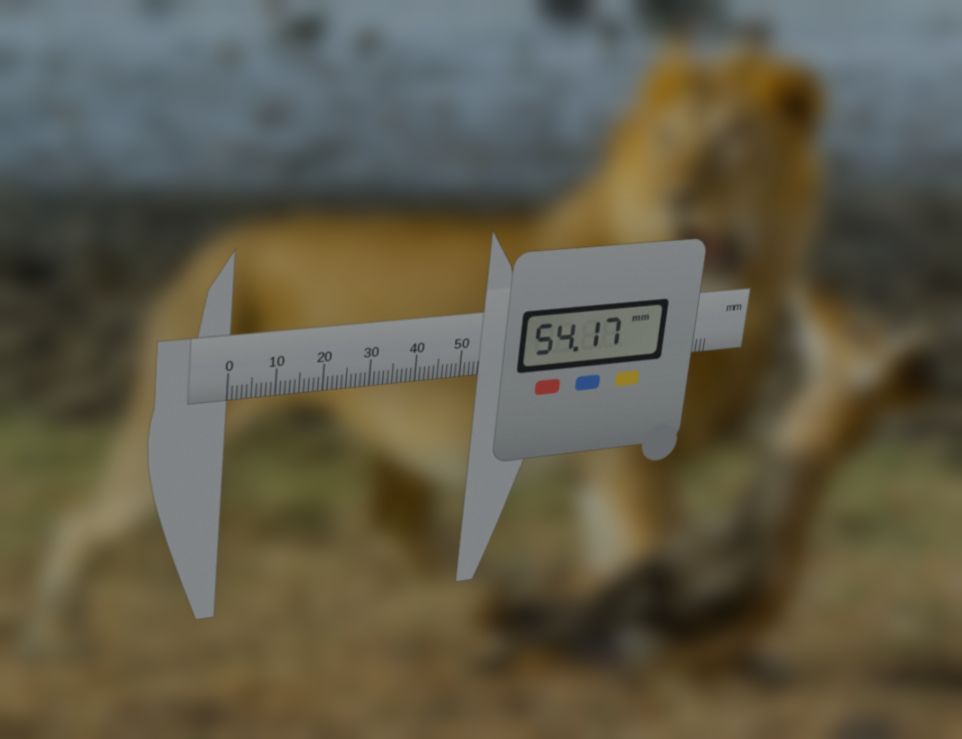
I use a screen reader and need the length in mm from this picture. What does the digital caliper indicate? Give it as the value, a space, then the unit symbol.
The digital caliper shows 54.17 mm
